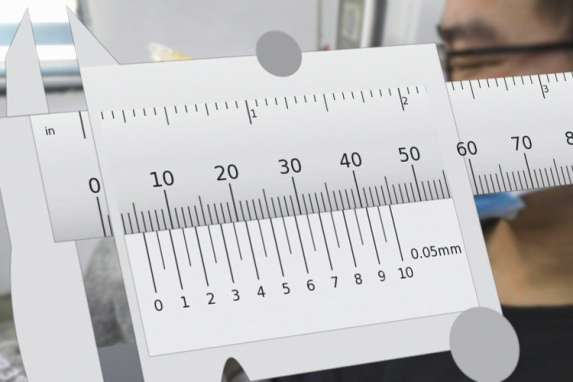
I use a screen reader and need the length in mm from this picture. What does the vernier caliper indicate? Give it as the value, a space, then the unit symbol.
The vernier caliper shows 5.6 mm
